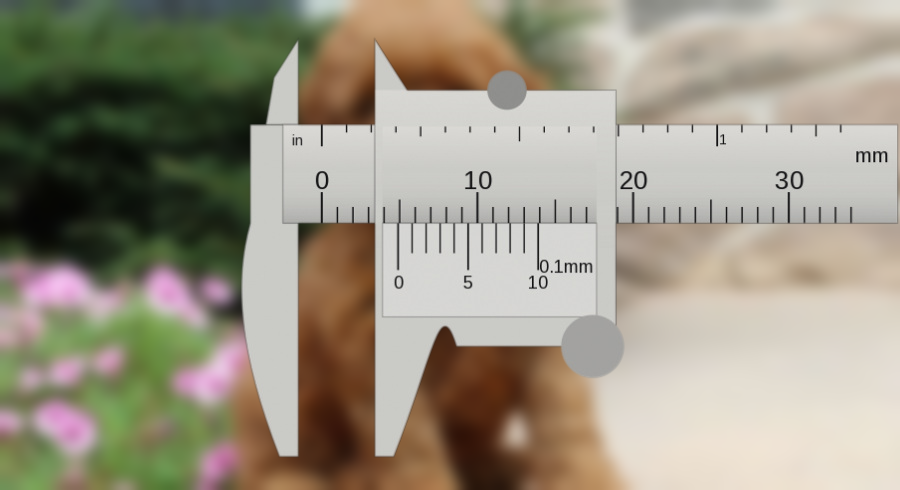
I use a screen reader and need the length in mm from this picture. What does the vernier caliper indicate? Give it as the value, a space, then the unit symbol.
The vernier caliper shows 4.9 mm
